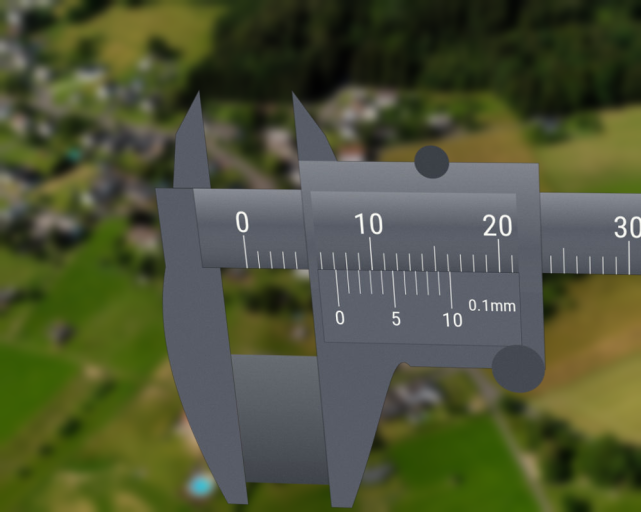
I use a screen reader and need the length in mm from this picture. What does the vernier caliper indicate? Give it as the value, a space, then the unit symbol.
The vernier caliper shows 7.1 mm
